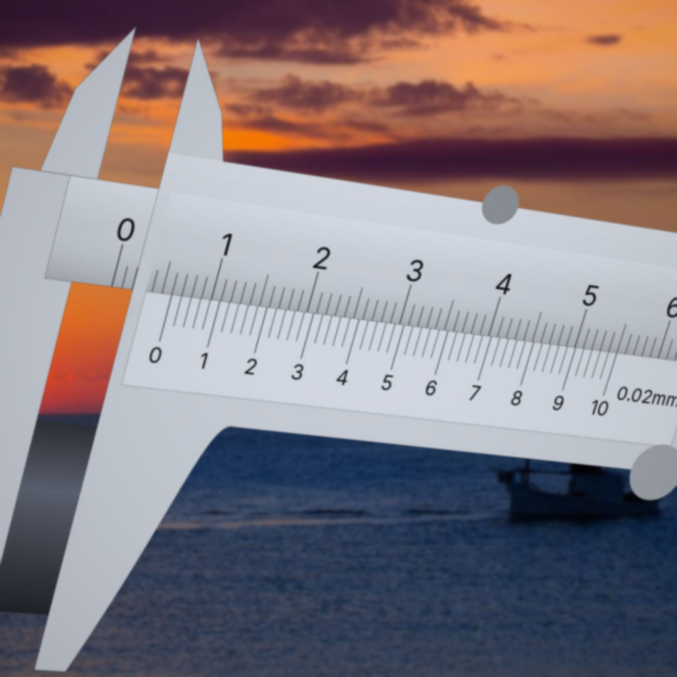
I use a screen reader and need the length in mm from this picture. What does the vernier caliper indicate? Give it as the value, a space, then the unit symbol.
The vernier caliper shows 6.0 mm
